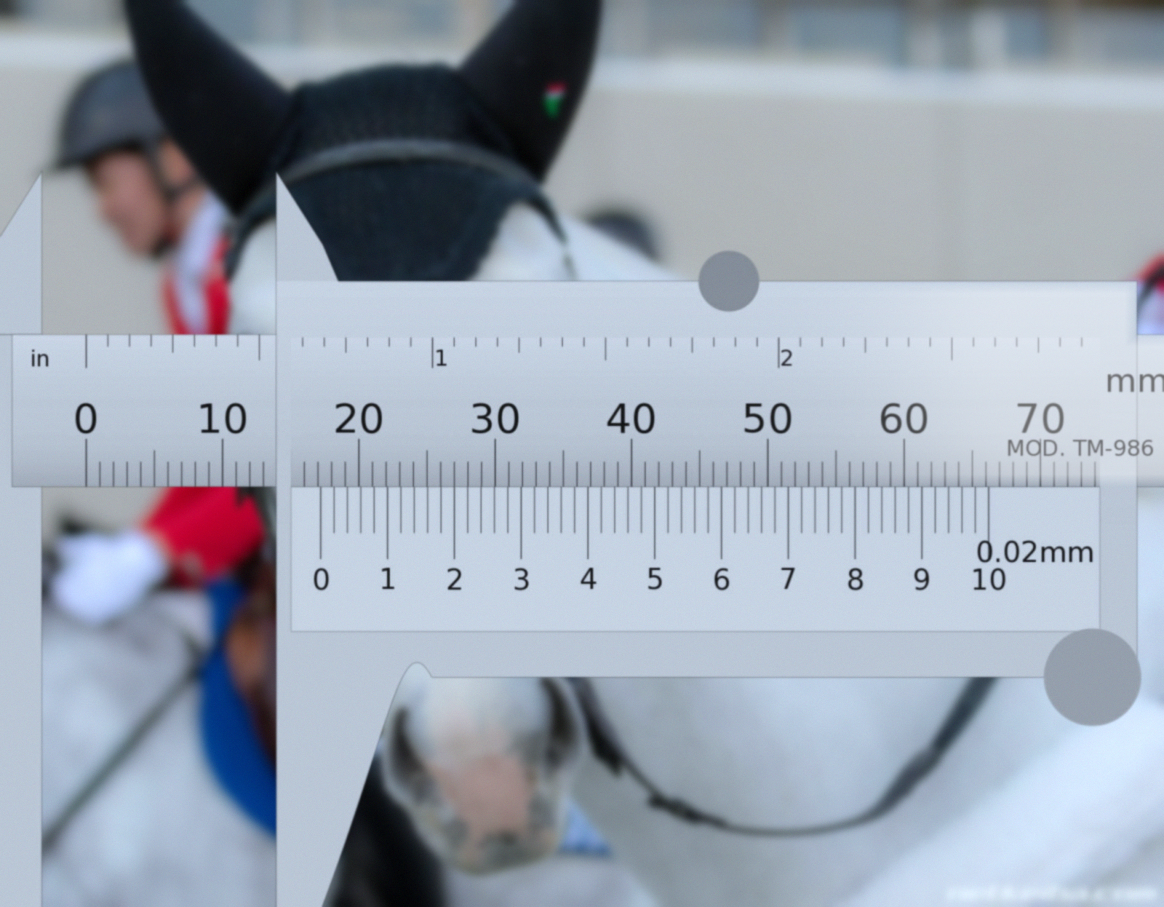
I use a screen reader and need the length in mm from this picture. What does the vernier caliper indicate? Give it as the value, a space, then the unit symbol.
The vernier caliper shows 17.2 mm
